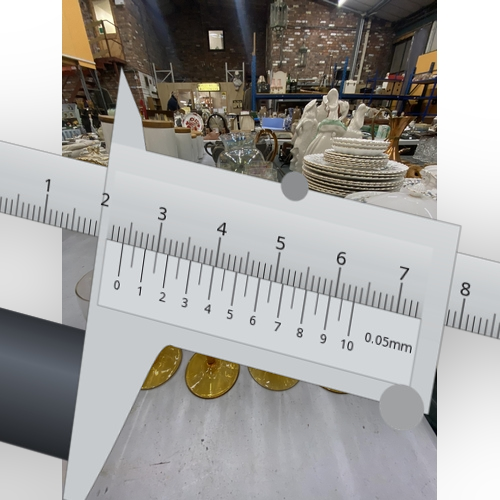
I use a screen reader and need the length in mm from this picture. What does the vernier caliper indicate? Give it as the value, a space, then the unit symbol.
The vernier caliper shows 24.0 mm
